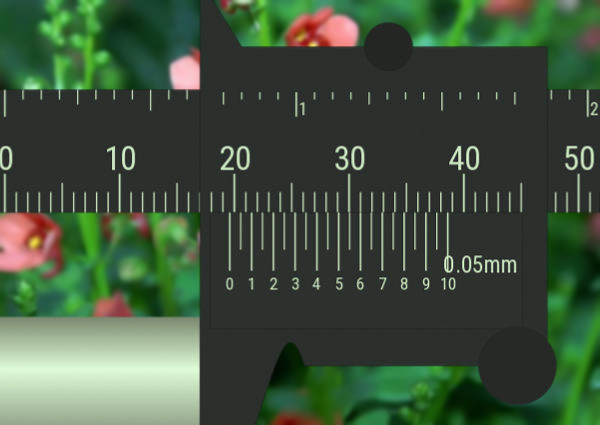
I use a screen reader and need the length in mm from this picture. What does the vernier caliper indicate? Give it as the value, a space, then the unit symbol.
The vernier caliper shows 19.6 mm
